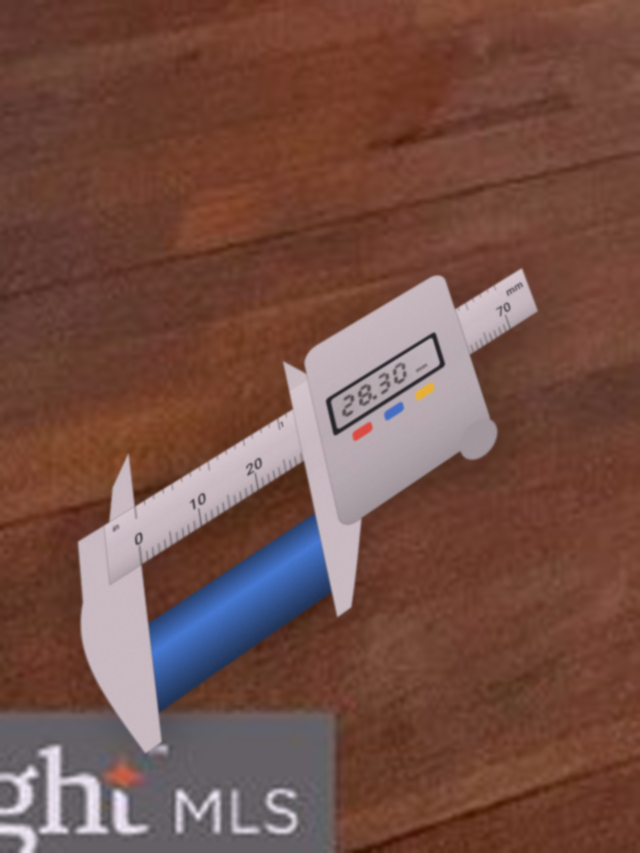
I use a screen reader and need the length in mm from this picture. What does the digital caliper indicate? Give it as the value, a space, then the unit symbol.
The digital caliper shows 28.30 mm
